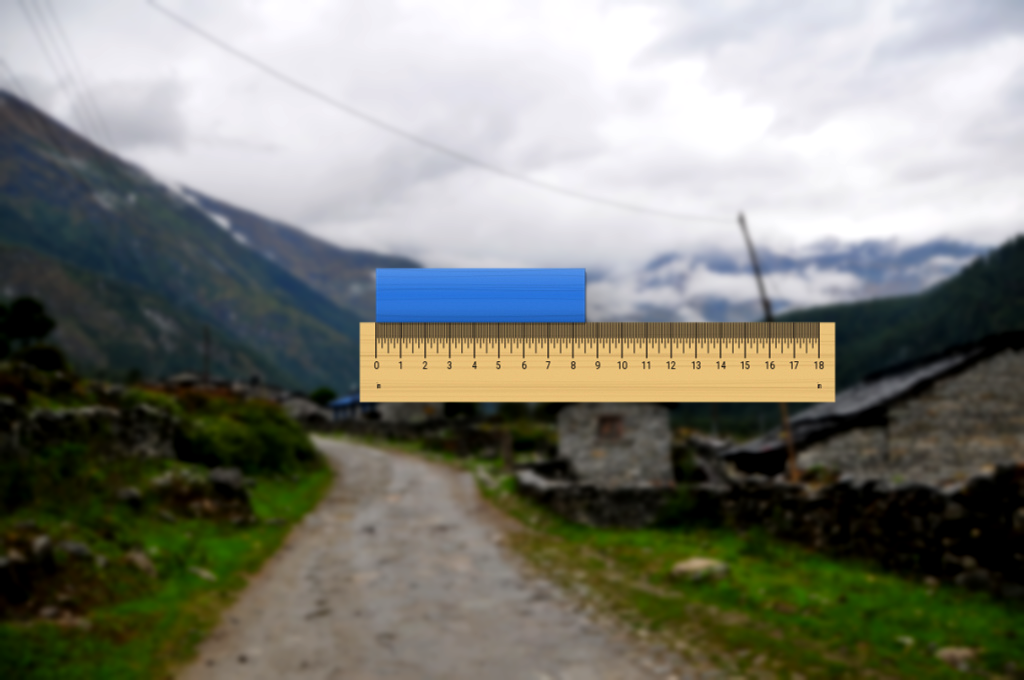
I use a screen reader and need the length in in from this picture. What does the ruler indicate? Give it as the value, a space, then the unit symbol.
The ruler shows 8.5 in
